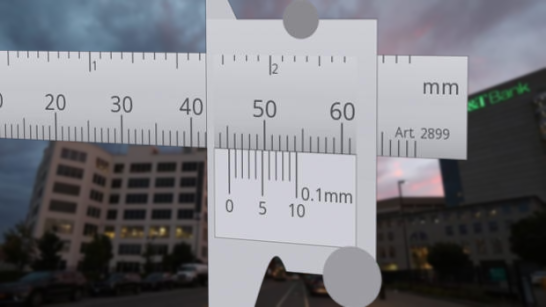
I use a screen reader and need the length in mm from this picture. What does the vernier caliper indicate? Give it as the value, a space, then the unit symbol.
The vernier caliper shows 45.2 mm
